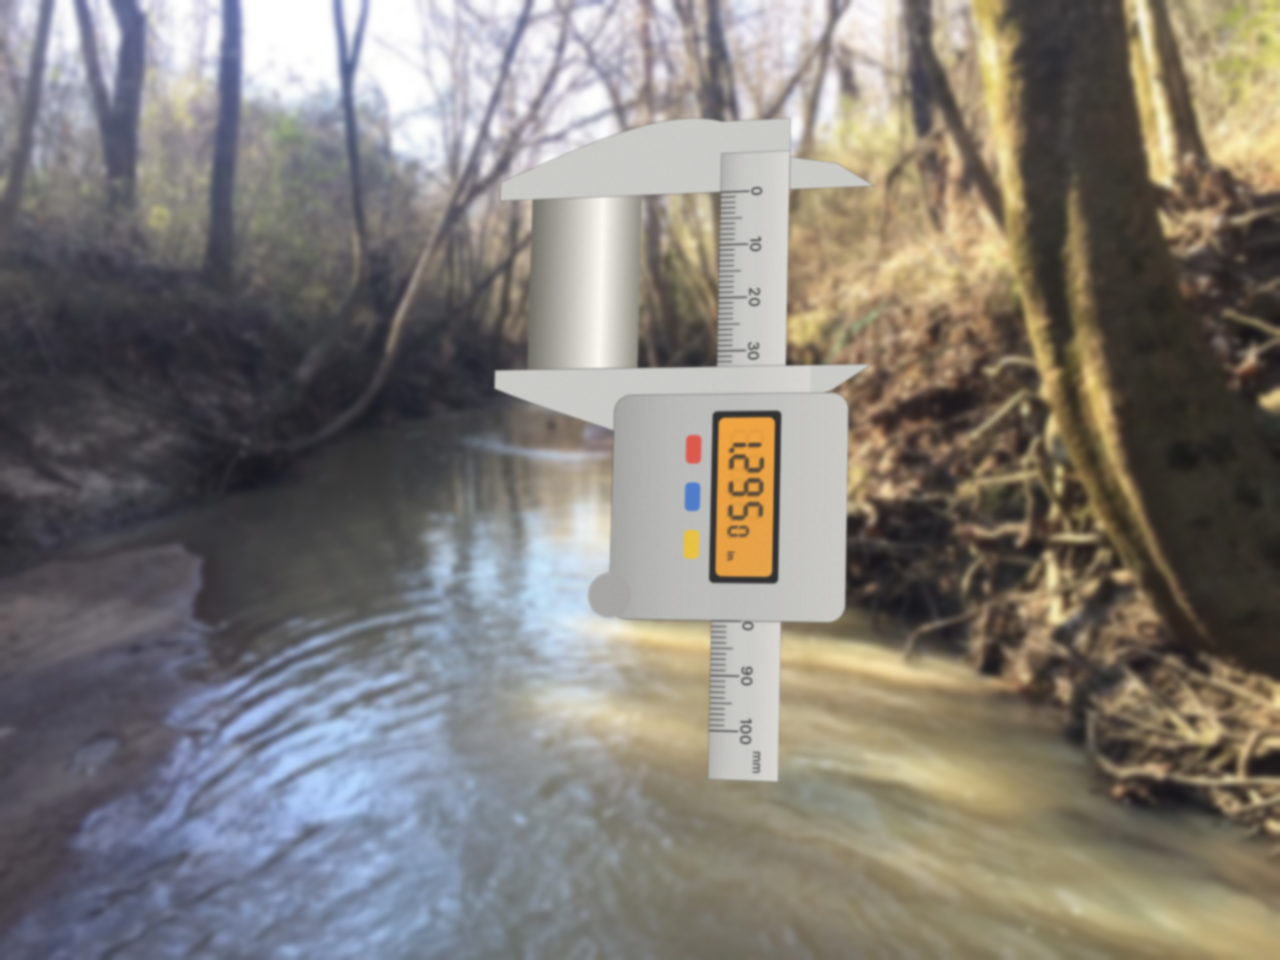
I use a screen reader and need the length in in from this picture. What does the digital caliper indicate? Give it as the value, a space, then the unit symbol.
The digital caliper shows 1.2950 in
